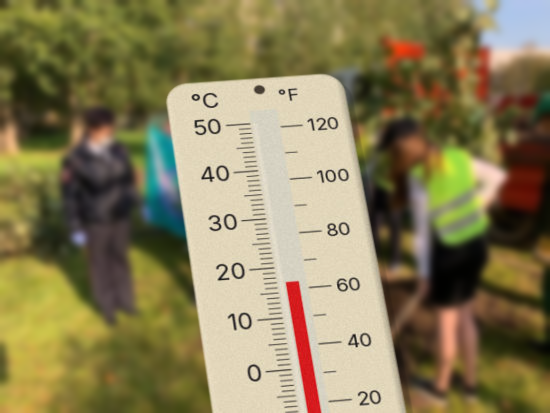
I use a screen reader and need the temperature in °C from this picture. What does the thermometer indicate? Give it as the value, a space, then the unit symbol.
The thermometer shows 17 °C
